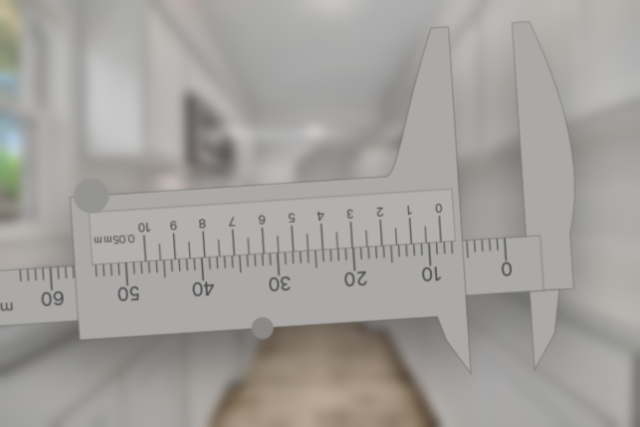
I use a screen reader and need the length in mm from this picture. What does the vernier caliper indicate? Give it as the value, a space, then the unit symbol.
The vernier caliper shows 8.4 mm
